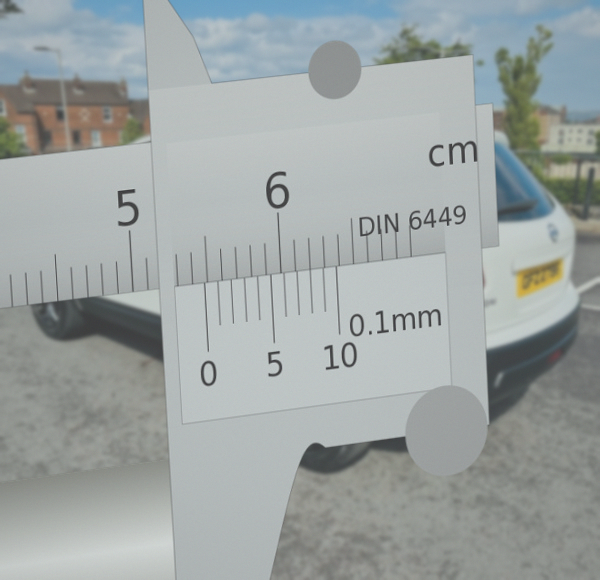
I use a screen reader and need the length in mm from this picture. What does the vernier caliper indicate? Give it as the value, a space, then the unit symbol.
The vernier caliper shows 54.8 mm
